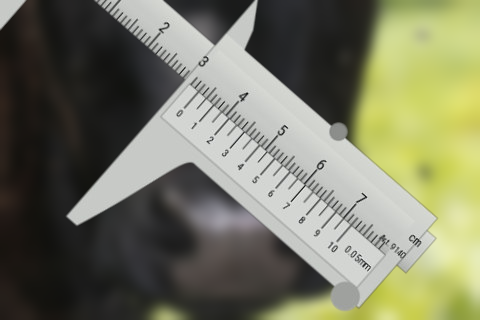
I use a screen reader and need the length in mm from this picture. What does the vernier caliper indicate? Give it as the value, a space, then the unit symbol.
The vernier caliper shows 33.0 mm
